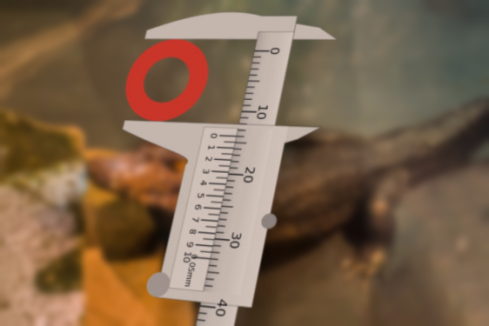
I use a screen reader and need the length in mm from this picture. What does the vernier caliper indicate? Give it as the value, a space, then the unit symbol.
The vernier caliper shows 14.0 mm
